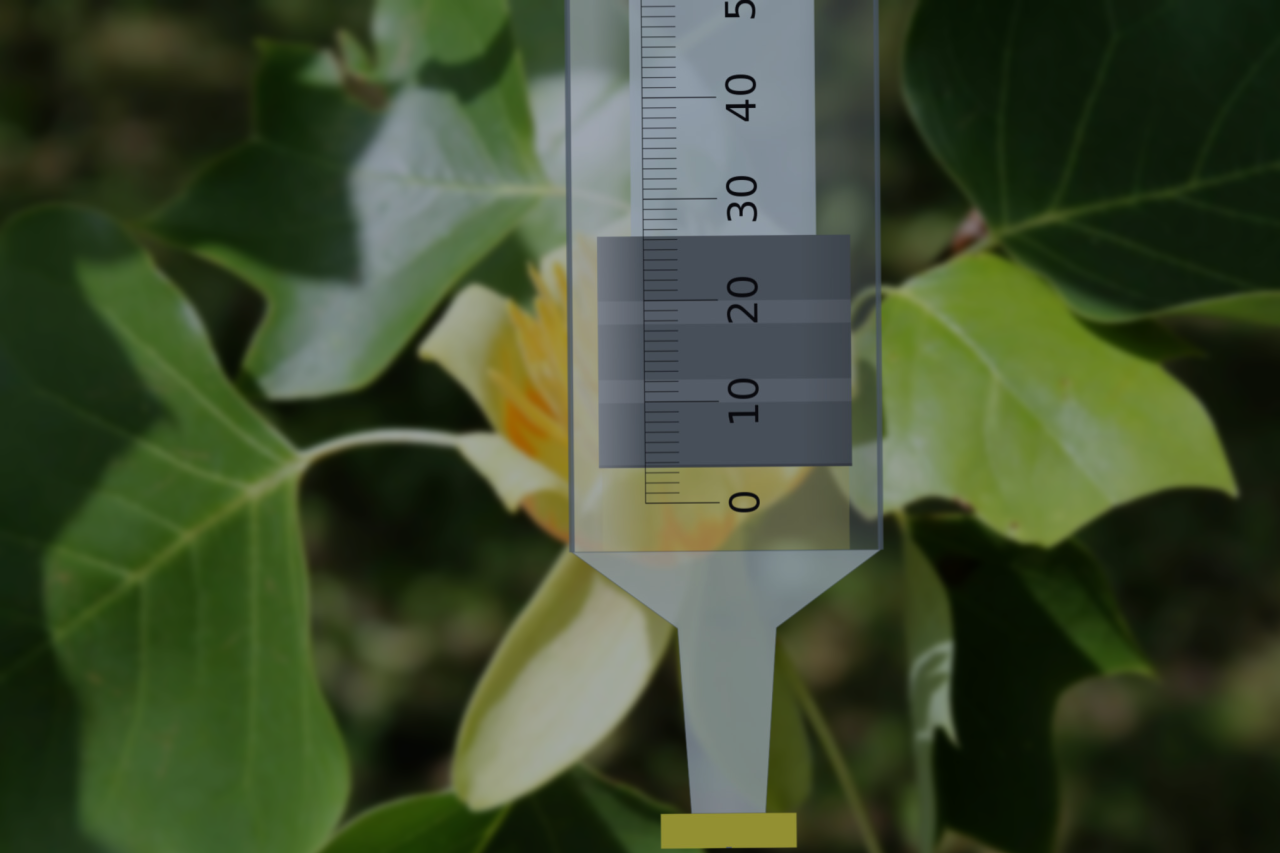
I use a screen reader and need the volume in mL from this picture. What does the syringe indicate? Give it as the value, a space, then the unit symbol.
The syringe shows 3.5 mL
